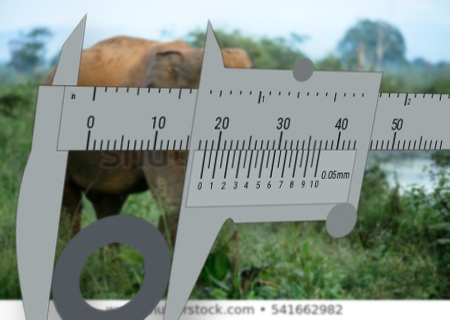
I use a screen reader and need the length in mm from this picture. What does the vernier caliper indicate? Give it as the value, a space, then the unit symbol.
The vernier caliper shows 18.0 mm
